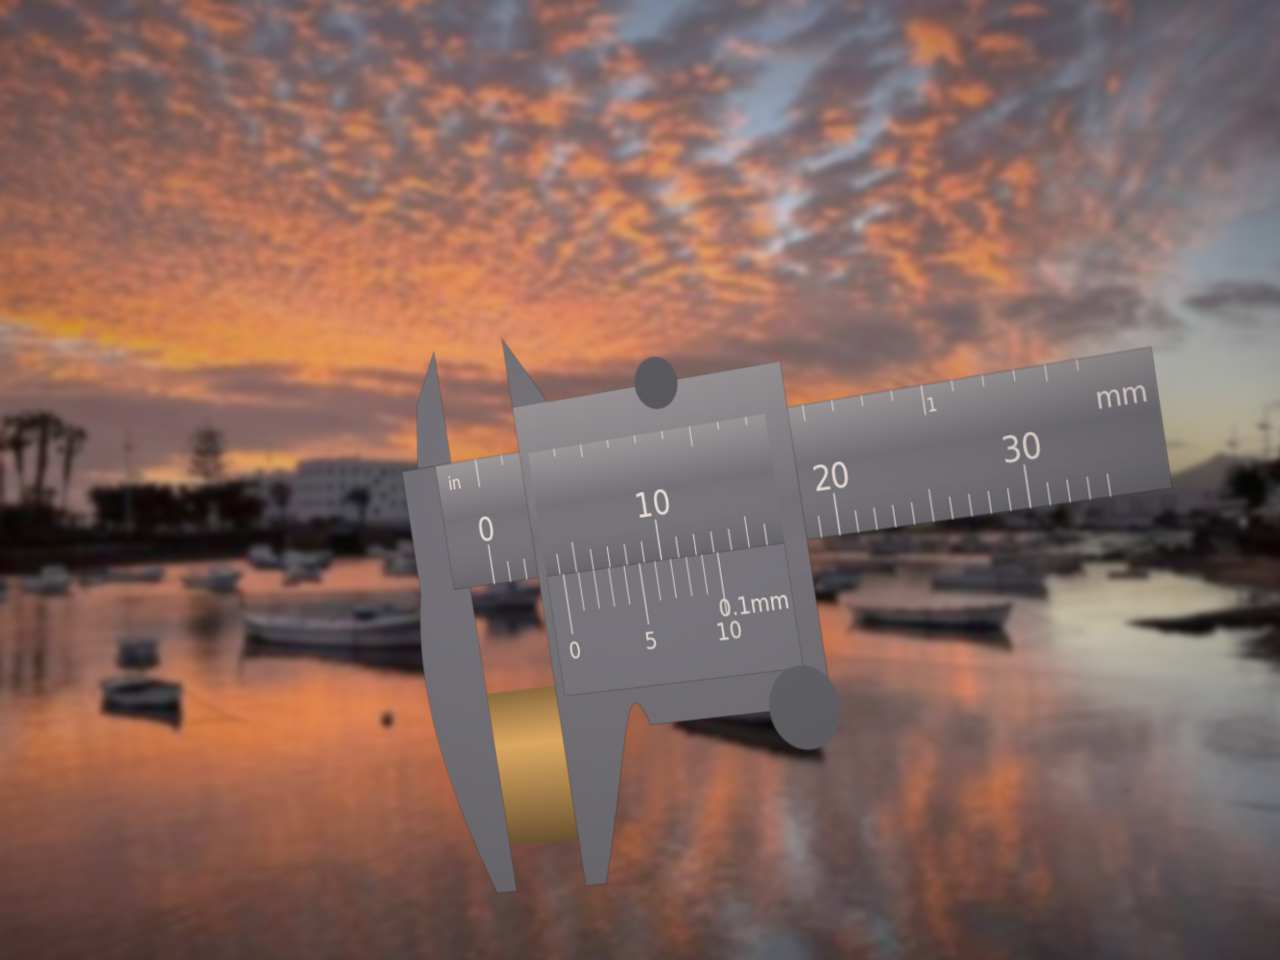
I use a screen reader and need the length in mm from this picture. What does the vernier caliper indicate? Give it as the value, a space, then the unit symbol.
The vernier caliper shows 4.2 mm
